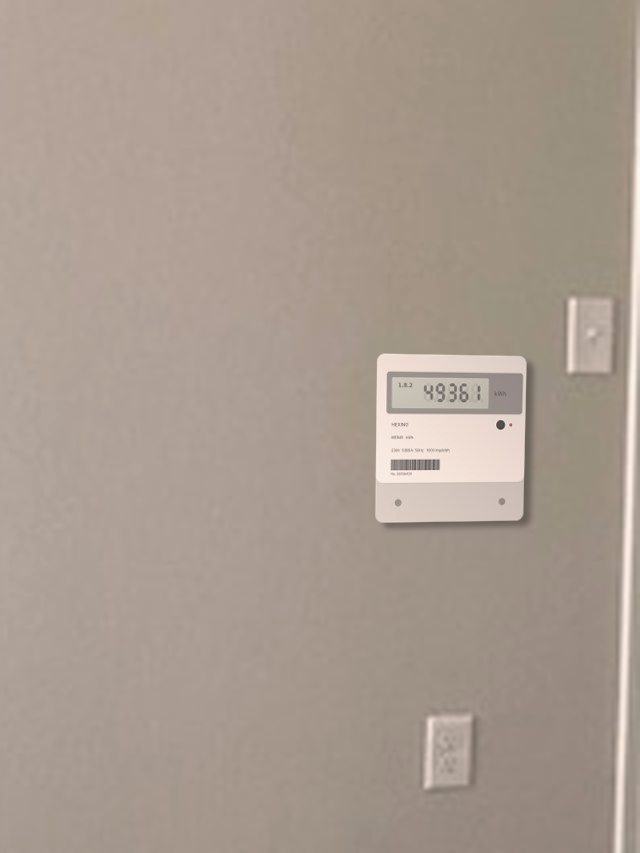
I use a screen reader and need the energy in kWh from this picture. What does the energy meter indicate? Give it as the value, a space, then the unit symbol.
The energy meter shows 49361 kWh
